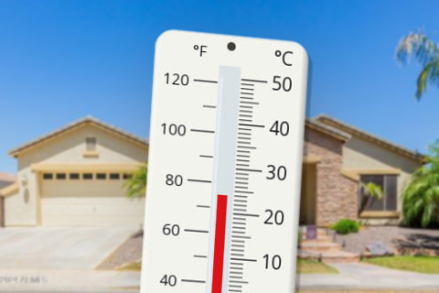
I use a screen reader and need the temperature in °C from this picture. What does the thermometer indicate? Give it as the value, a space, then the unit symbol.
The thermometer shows 24 °C
